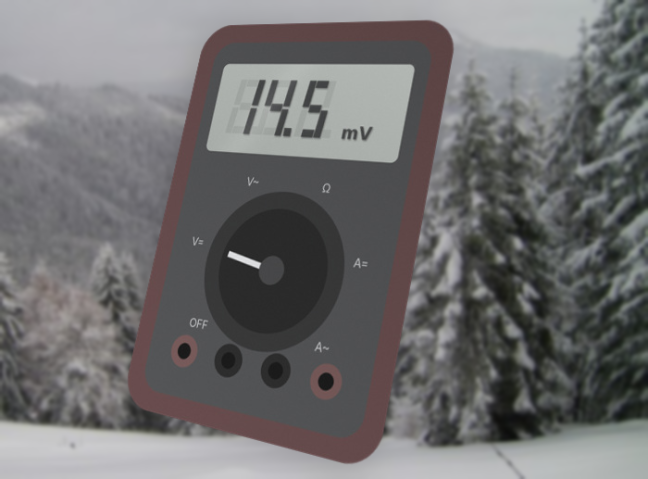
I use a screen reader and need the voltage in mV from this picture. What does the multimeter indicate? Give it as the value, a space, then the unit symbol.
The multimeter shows 14.5 mV
